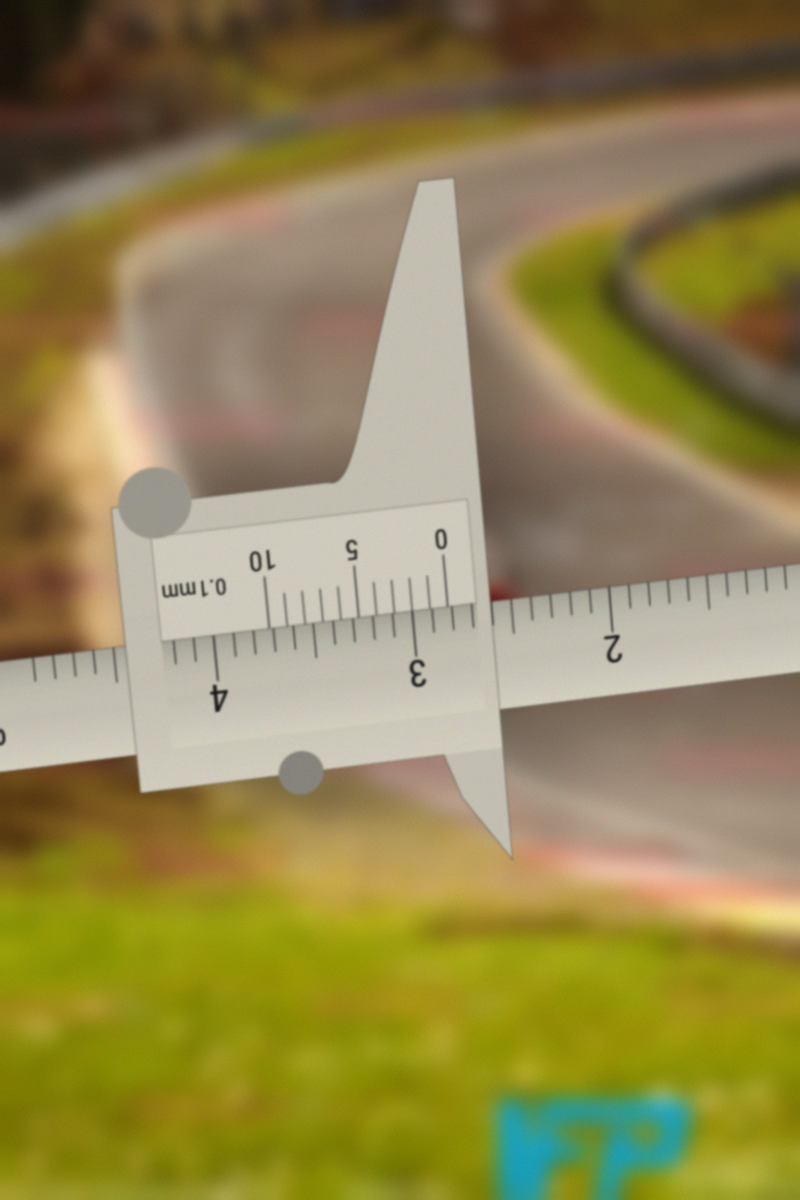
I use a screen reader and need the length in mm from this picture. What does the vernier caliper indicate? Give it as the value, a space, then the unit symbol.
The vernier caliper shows 28.2 mm
